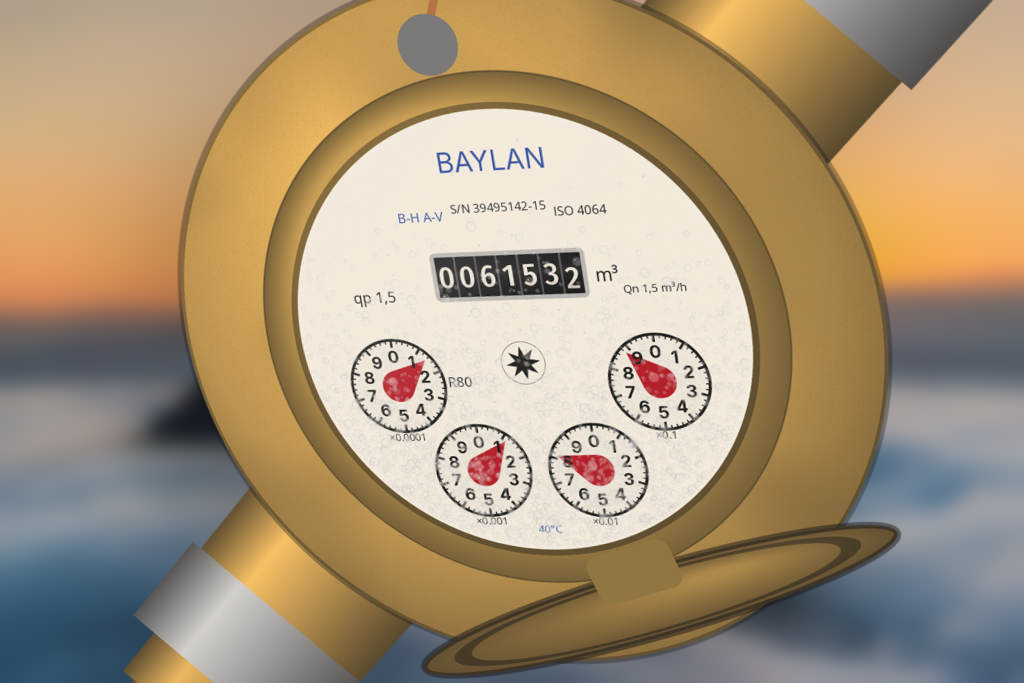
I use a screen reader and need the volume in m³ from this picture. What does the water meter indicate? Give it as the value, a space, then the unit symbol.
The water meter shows 61531.8811 m³
